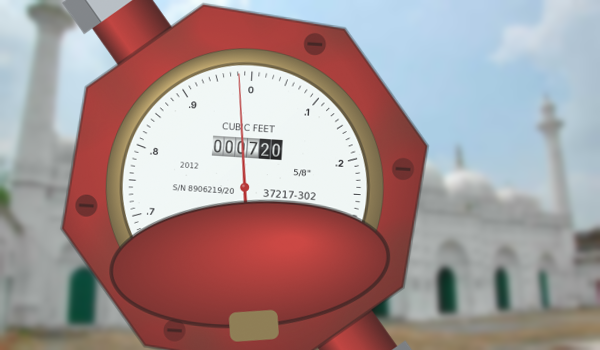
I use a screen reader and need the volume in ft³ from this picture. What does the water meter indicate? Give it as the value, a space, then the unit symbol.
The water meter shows 719.98 ft³
